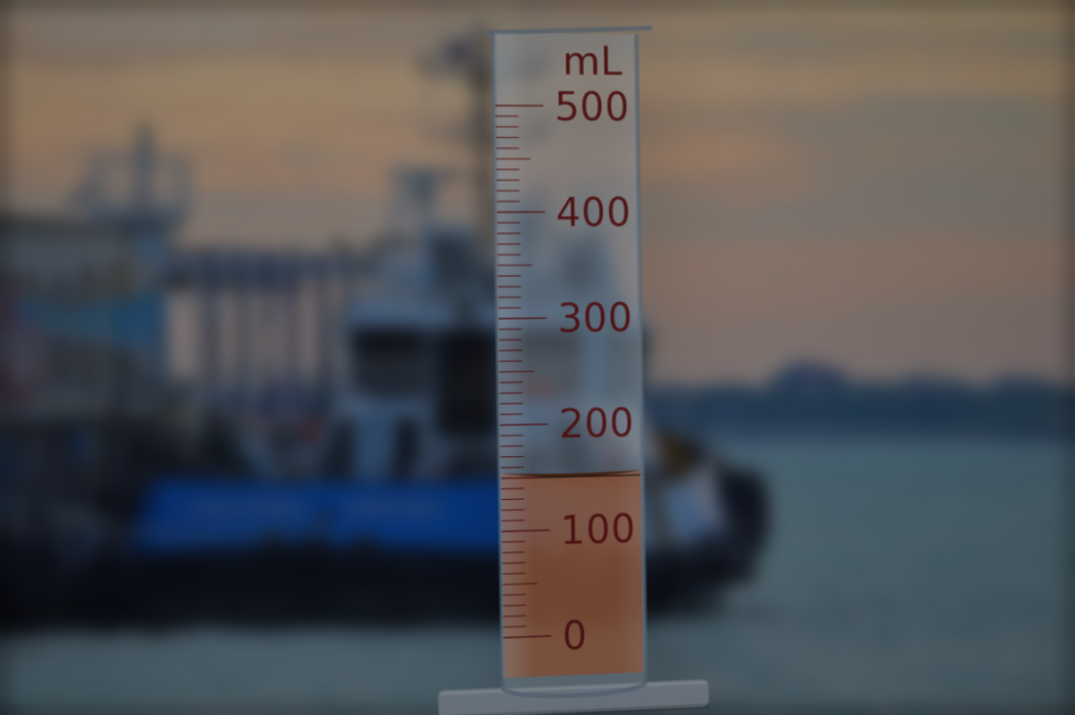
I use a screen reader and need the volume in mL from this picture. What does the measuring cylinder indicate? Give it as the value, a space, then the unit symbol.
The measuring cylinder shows 150 mL
